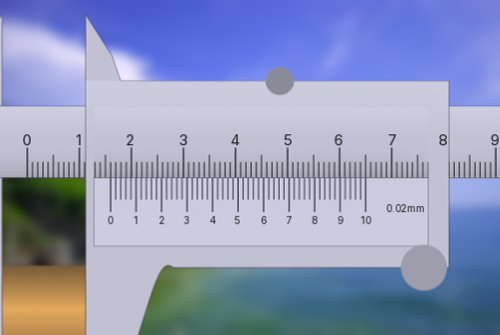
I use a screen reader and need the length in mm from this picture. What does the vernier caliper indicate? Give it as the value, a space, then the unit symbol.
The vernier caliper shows 16.0 mm
